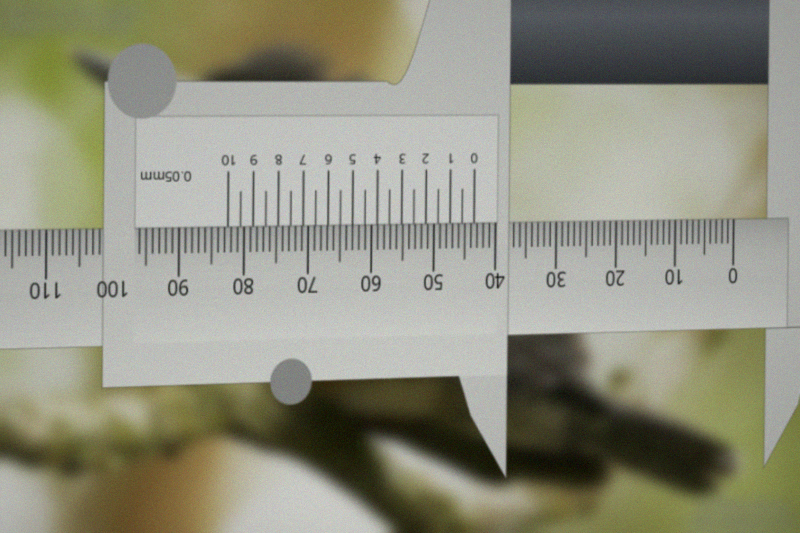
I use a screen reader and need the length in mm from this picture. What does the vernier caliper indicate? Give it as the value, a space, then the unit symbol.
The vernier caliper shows 43.5 mm
